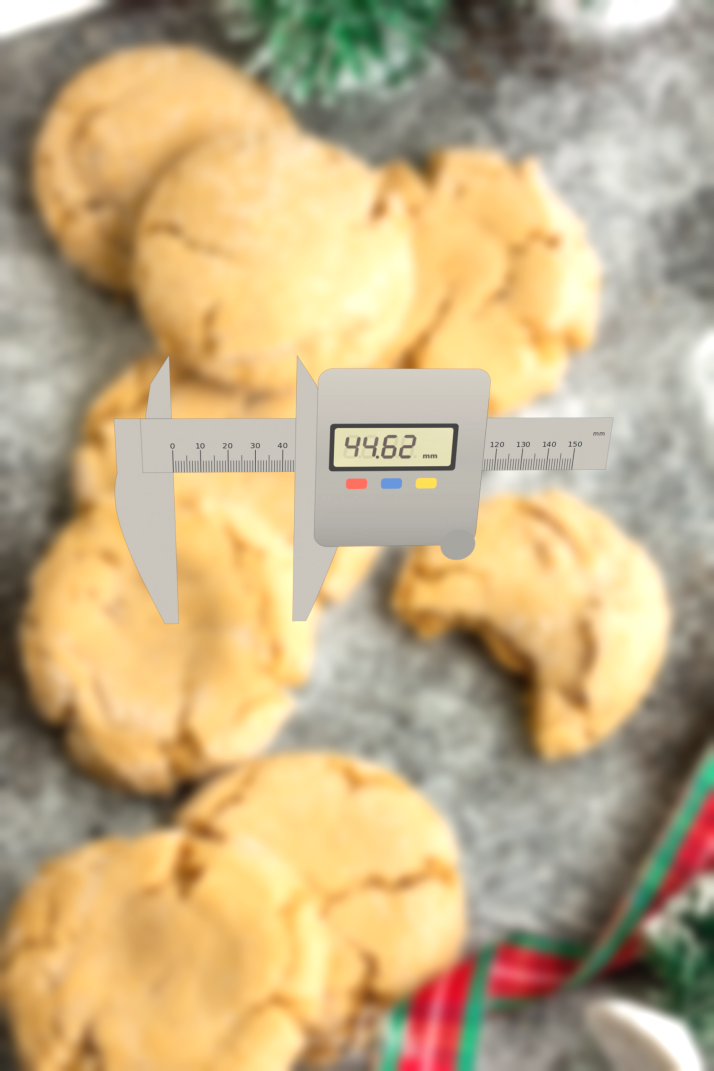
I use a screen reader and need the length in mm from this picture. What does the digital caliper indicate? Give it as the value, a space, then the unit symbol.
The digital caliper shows 44.62 mm
